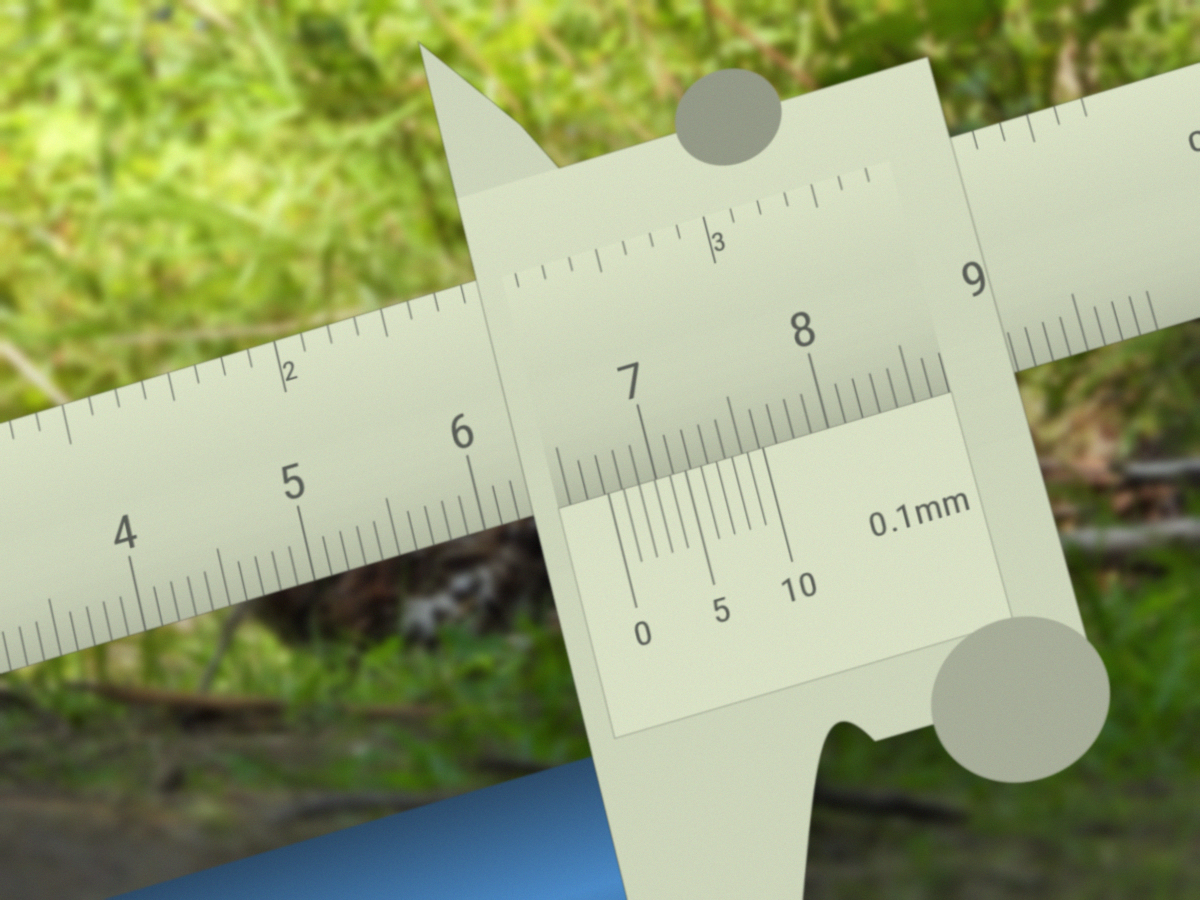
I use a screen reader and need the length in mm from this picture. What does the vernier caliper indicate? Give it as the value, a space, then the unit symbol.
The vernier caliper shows 67.2 mm
